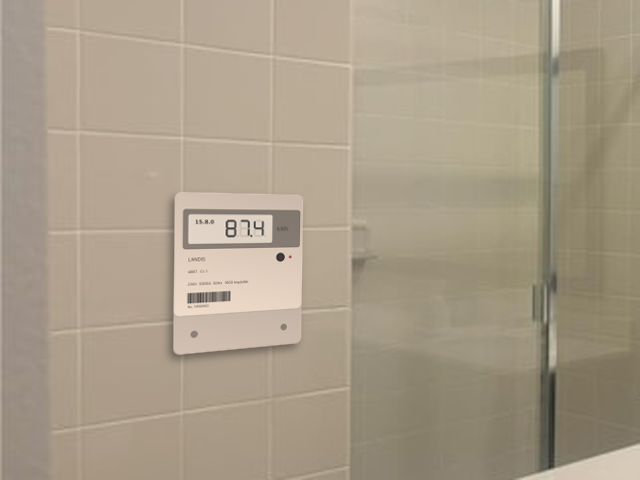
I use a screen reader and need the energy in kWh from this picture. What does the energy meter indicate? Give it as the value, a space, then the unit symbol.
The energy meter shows 87.4 kWh
